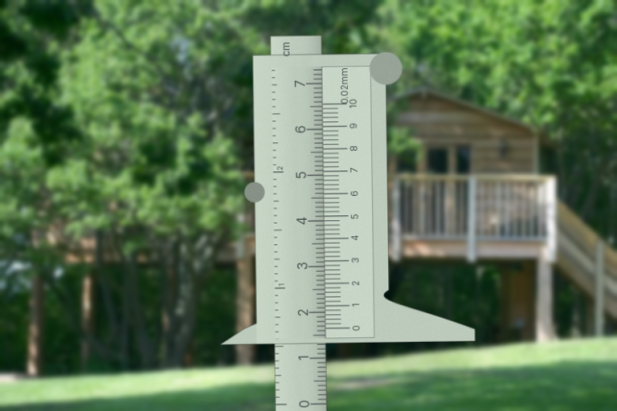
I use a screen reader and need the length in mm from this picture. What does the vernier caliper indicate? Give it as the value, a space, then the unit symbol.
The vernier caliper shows 16.5 mm
